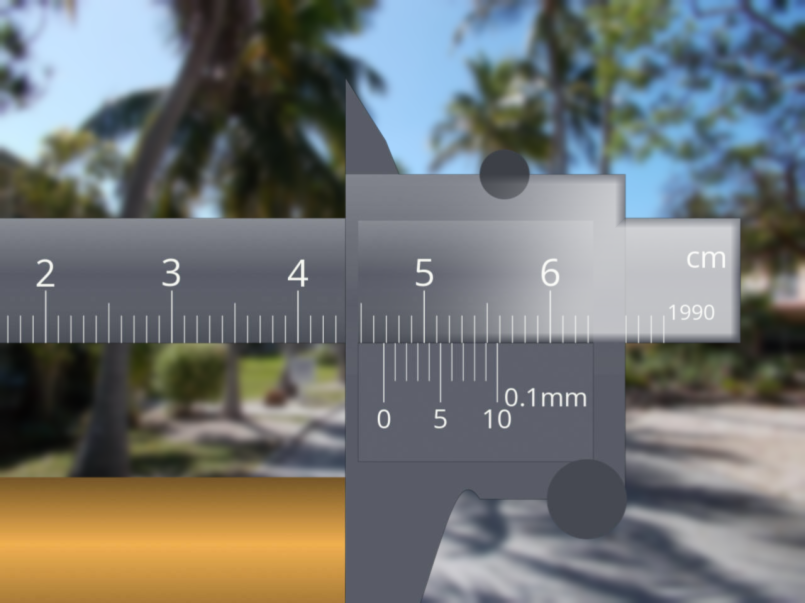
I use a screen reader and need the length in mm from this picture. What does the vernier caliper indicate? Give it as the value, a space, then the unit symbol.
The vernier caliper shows 46.8 mm
